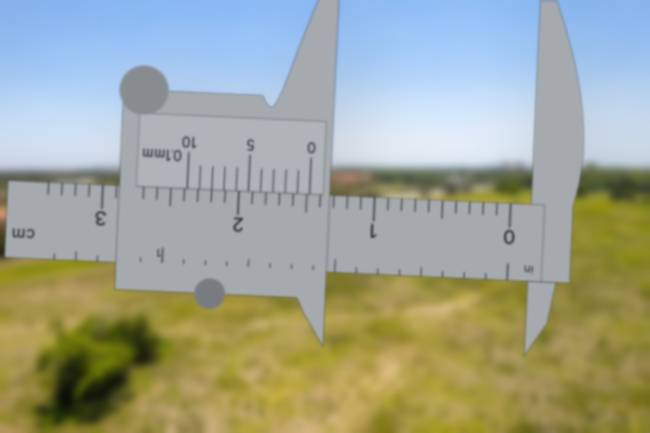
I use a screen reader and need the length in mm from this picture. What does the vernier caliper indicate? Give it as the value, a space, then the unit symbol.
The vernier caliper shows 14.8 mm
